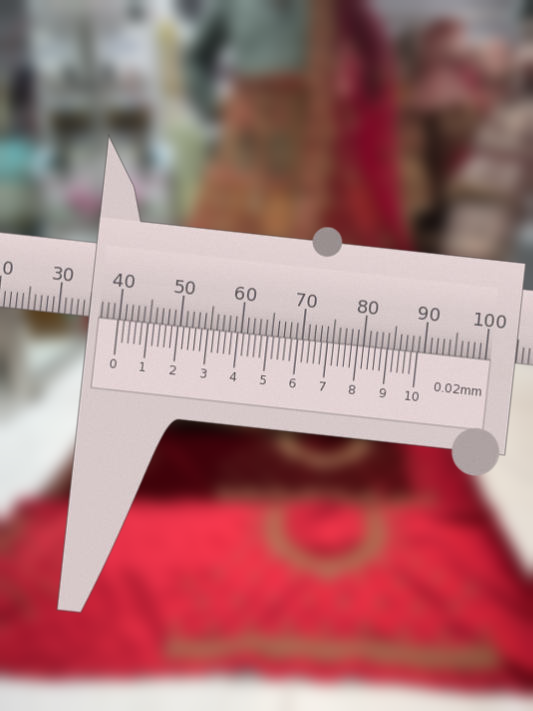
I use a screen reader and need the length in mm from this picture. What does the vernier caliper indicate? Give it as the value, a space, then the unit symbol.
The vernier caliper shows 39.8 mm
